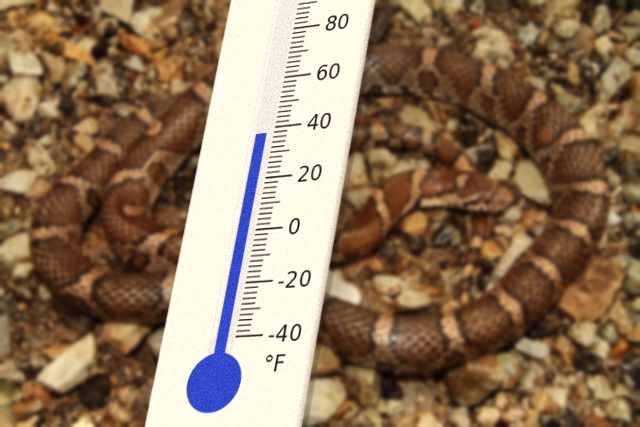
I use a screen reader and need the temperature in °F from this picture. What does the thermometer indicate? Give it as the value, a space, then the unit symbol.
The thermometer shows 38 °F
